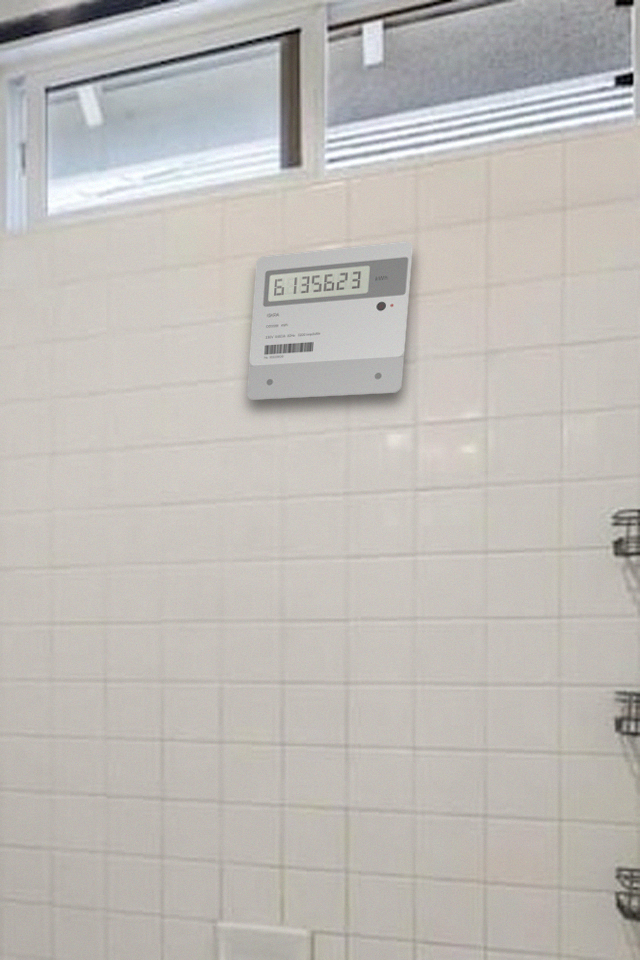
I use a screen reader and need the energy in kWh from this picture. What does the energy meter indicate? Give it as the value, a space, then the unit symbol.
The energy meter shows 6135623 kWh
